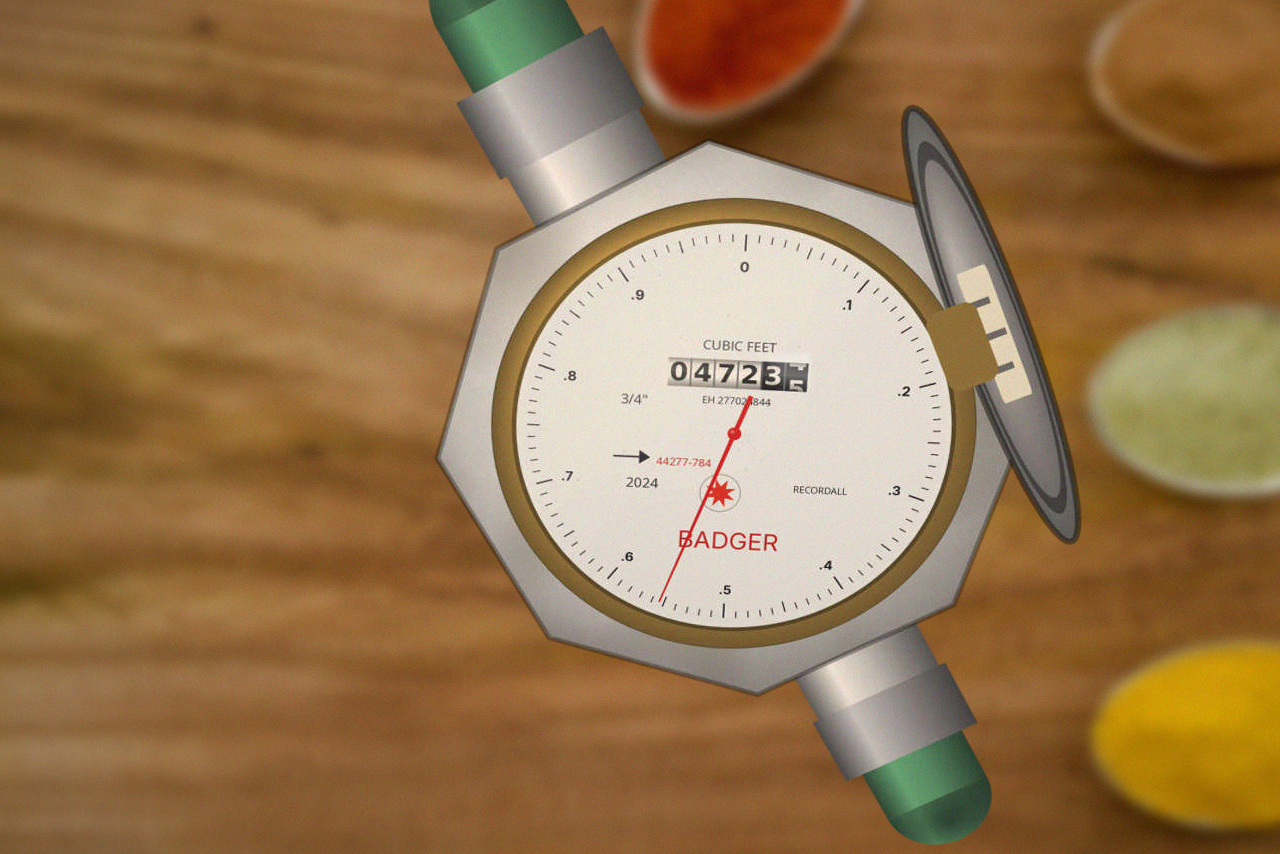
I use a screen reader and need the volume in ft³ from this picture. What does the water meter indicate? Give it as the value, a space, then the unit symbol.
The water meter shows 47234.55 ft³
